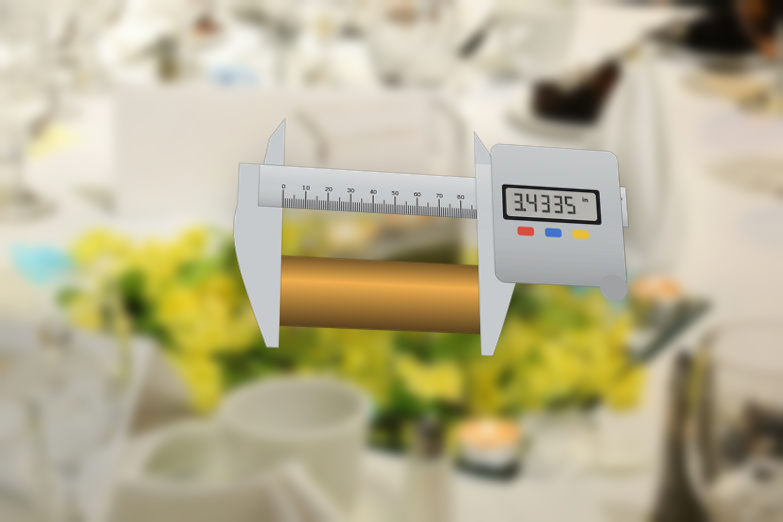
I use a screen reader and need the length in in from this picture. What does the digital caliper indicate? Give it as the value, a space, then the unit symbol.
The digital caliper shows 3.4335 in
